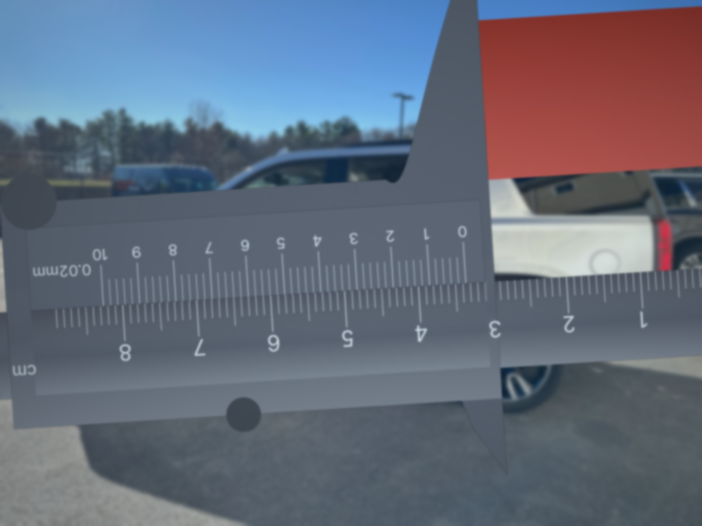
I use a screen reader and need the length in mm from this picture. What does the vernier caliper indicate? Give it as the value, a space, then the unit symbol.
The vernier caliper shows 33.6 mm
